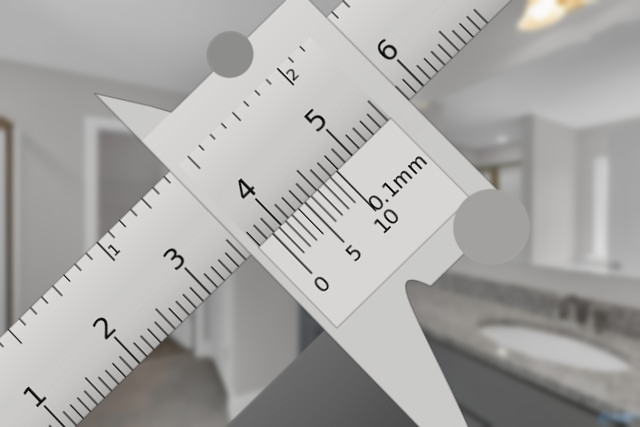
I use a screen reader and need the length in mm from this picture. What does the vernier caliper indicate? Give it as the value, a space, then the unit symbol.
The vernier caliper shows 38.8 mm
